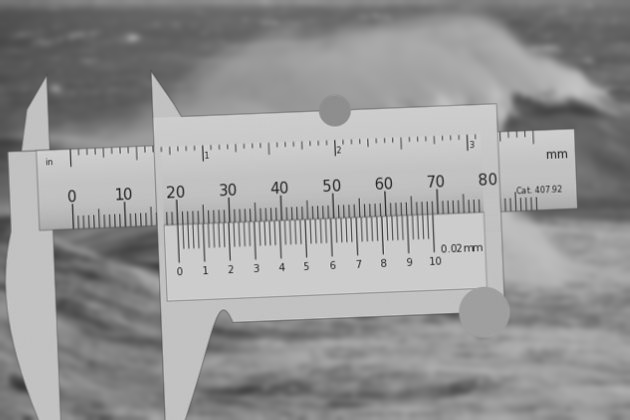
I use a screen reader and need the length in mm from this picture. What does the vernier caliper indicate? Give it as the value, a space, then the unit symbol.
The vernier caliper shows 20.0 mm
